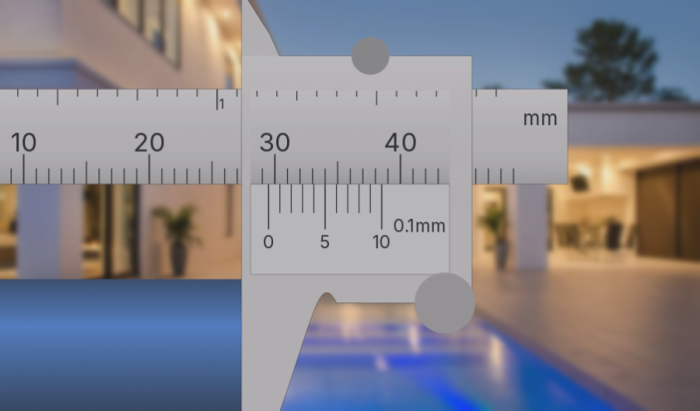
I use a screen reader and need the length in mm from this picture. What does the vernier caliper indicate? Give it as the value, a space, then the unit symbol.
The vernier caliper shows 29.5 mm
